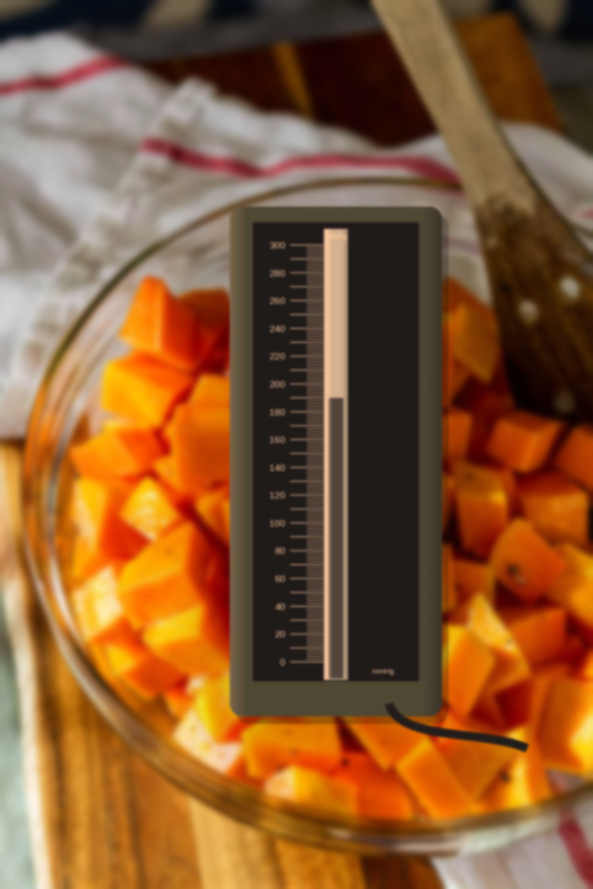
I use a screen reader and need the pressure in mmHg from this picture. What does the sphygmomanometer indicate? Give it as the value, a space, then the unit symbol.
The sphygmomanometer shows 190 mmHg
